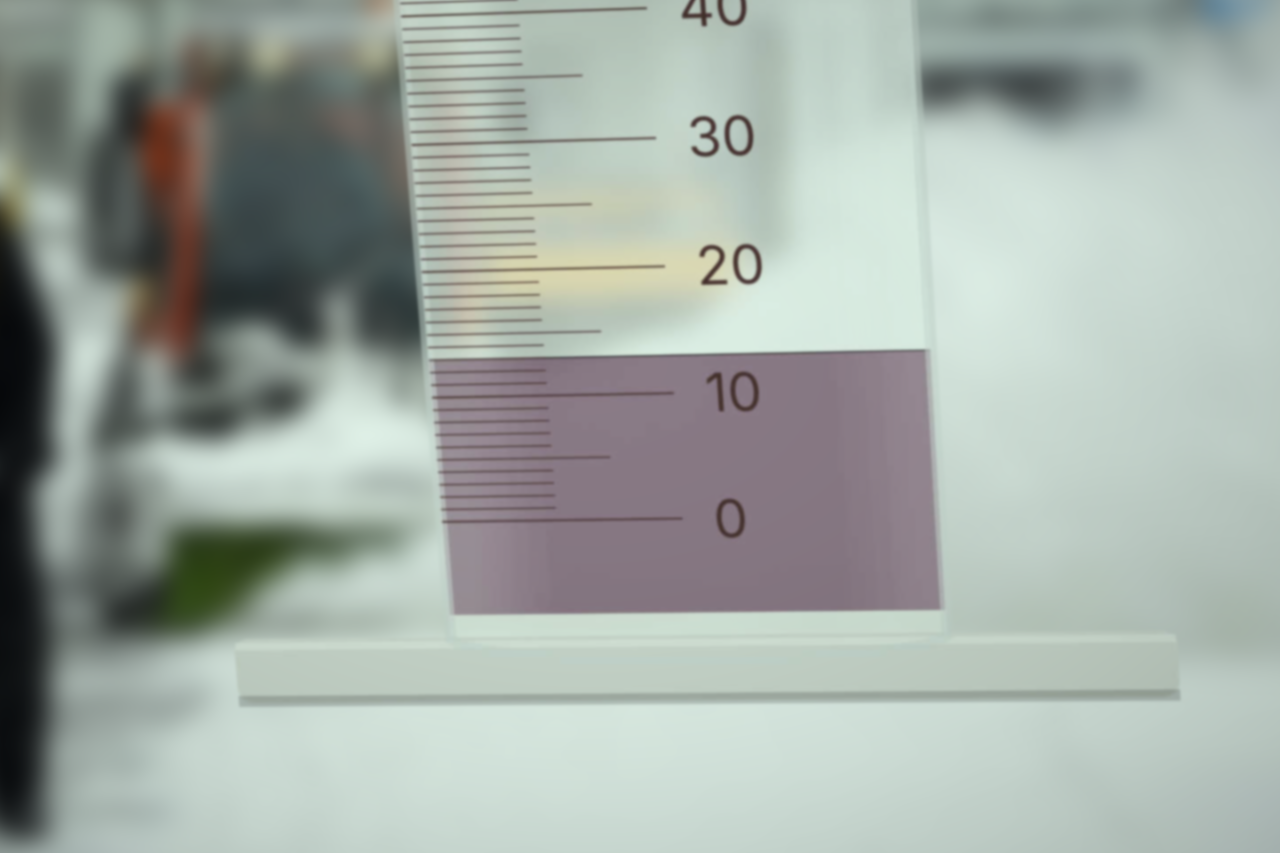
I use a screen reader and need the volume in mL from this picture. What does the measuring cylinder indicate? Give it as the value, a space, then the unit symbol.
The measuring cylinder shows 13 mL
